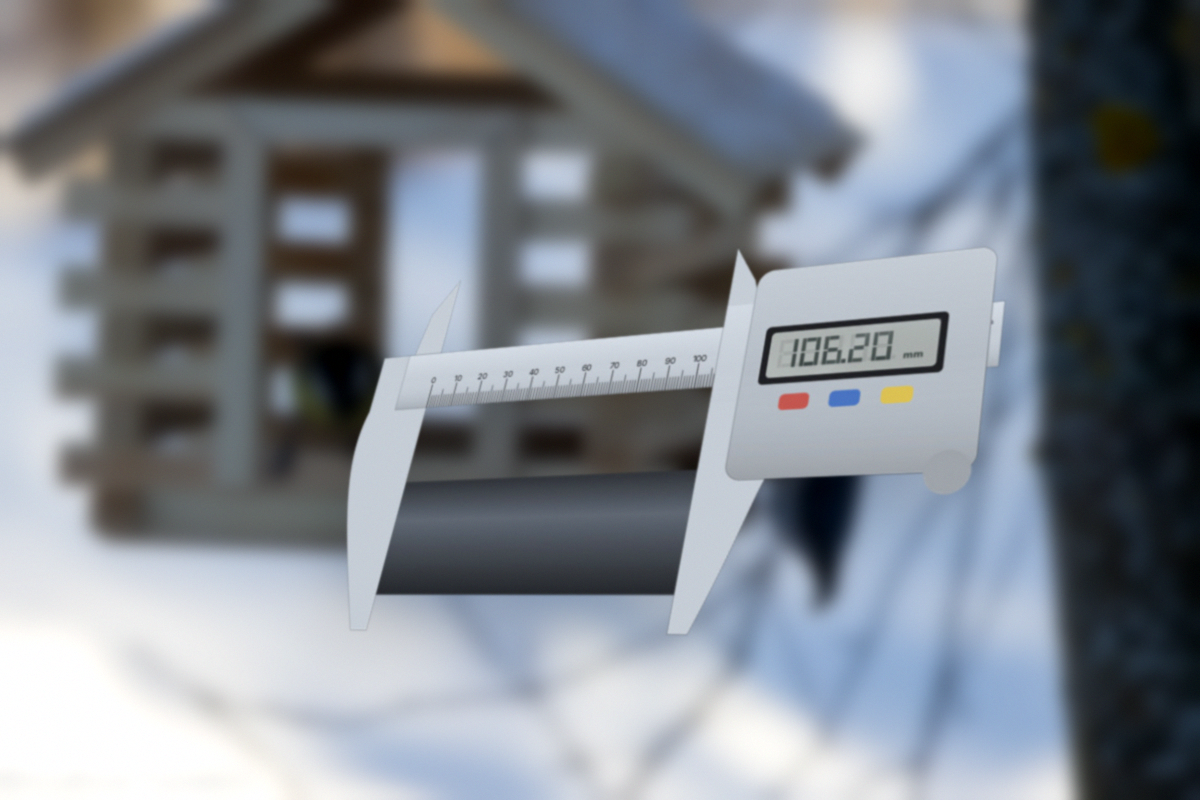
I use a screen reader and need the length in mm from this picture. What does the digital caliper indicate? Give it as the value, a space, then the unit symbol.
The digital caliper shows 106.20 mm
